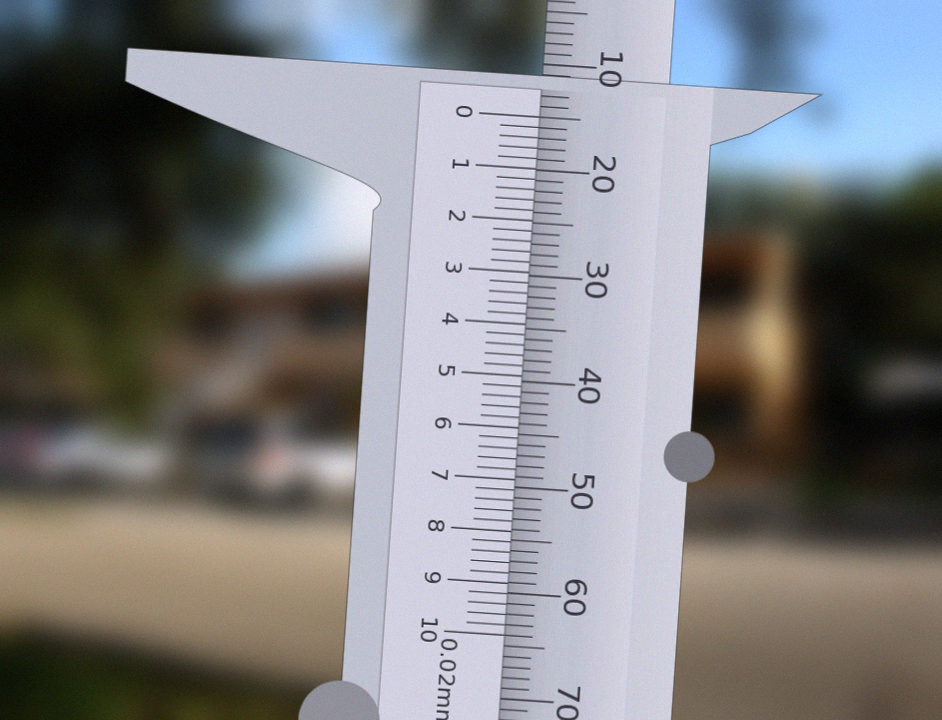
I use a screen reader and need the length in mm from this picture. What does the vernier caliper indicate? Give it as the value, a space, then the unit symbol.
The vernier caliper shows 15.0 mm
